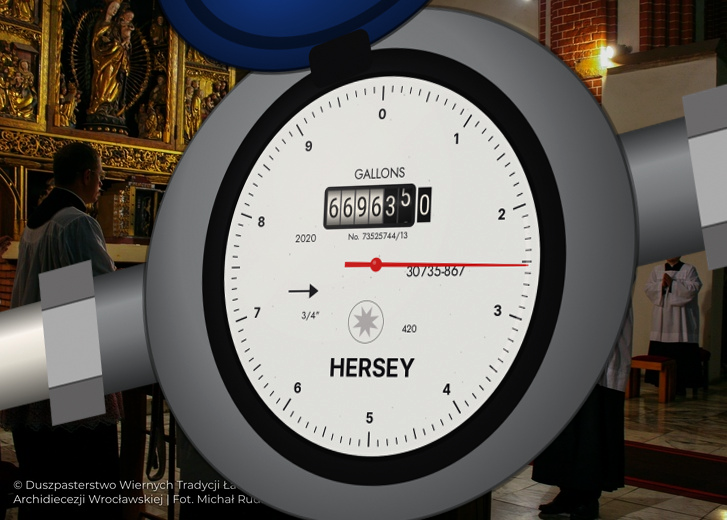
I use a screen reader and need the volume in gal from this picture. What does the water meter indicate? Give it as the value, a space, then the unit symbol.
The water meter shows 6696352.5 gal
